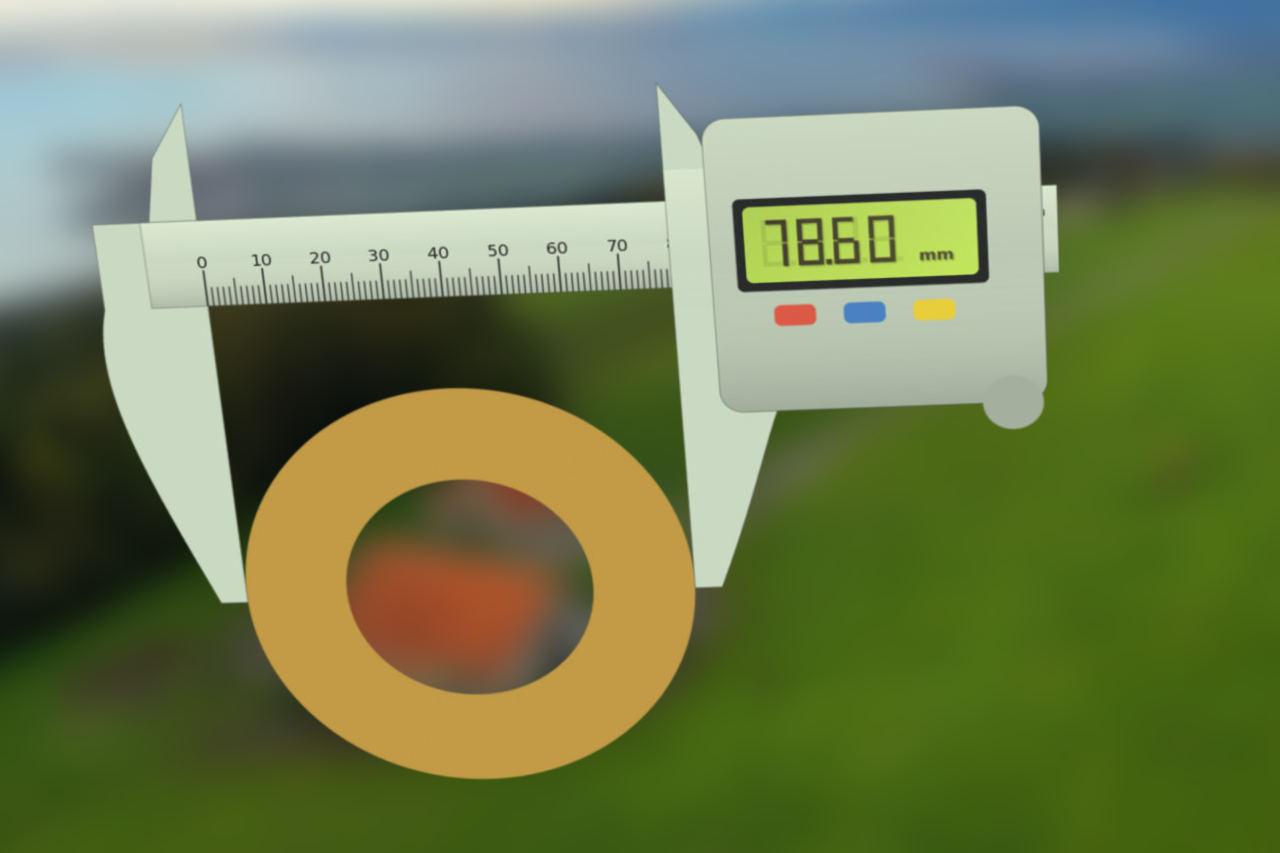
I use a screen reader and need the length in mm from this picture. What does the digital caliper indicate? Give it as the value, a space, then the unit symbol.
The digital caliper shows 78.60 mm
